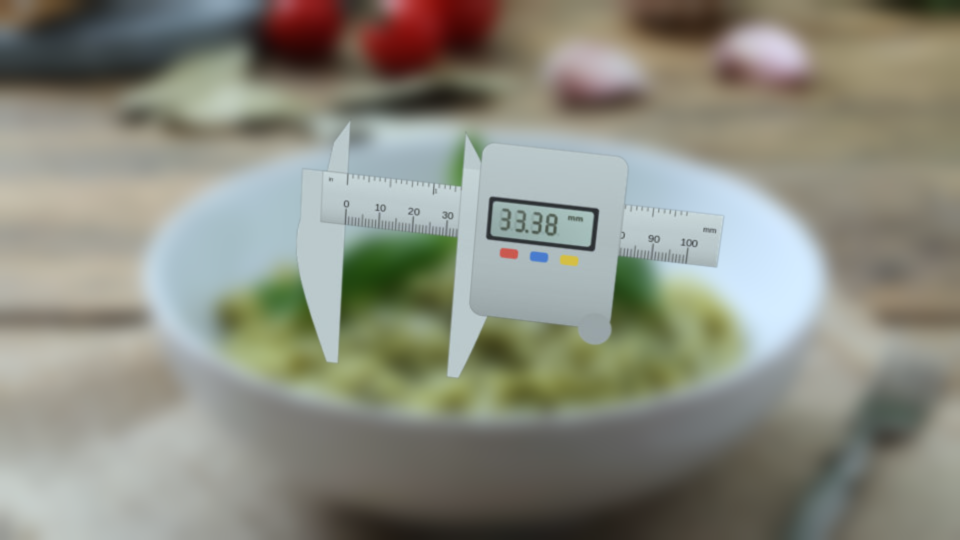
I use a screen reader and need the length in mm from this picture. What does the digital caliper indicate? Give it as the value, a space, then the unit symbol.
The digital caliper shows 33.38 mm
